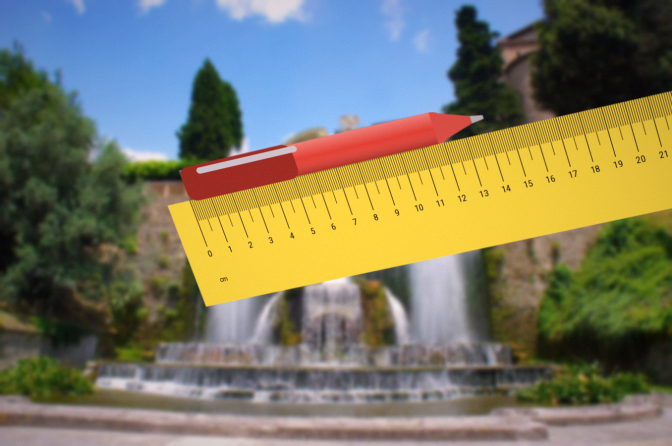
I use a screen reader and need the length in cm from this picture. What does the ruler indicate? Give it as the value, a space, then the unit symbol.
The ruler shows 14 cm
